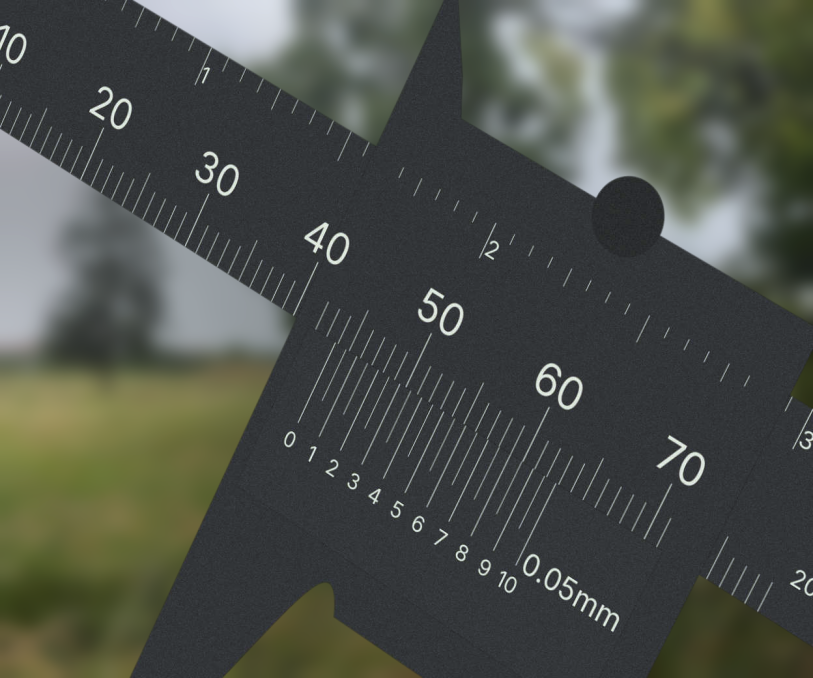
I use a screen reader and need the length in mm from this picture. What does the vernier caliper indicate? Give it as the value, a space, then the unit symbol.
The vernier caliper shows 43.8 mm
